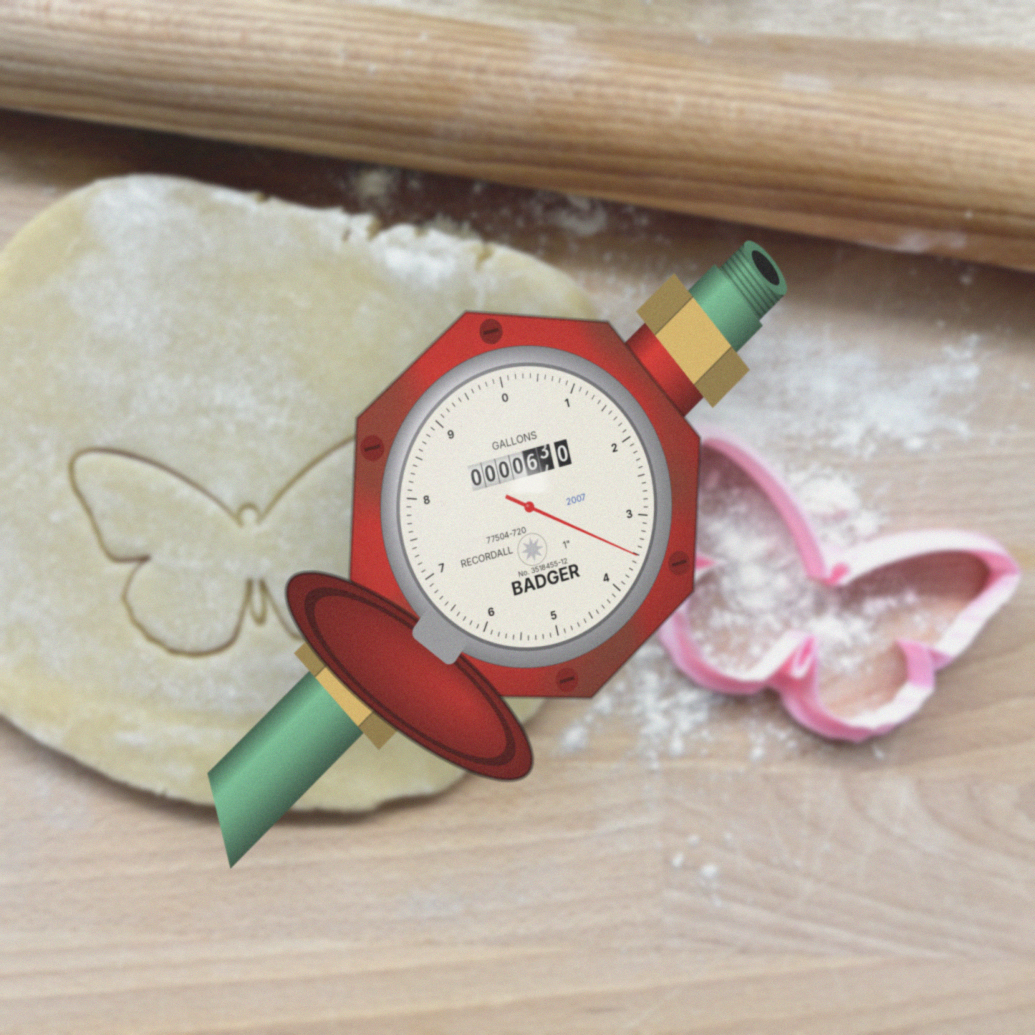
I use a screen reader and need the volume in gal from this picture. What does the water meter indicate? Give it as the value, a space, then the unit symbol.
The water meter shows 633.5 gal
